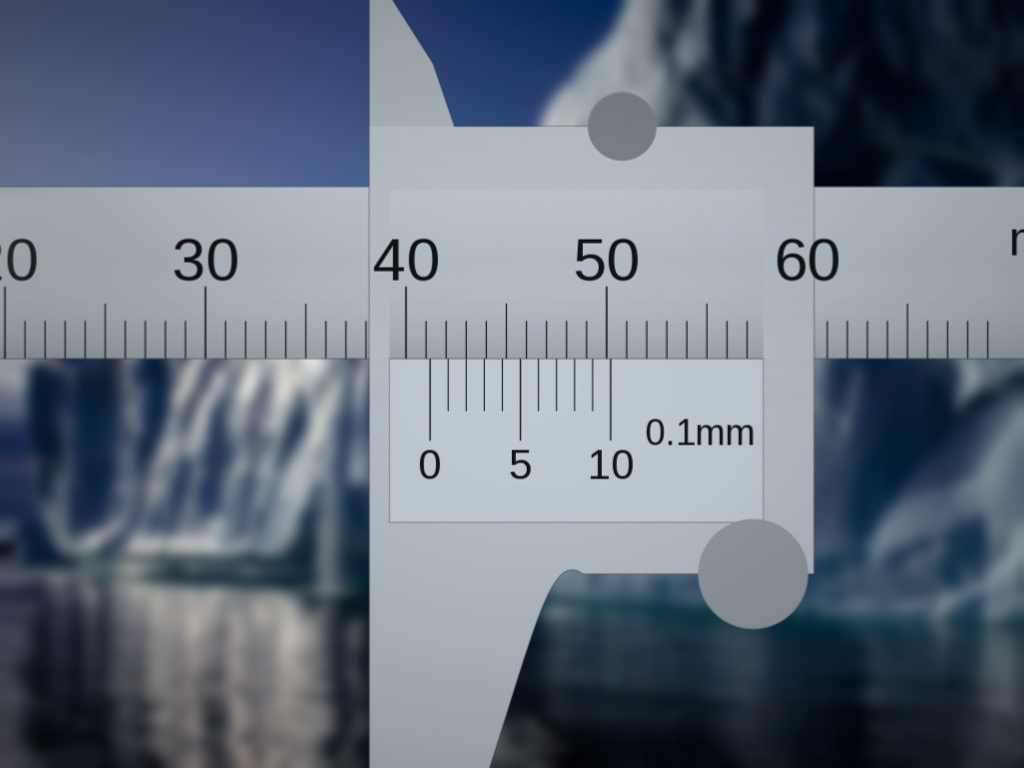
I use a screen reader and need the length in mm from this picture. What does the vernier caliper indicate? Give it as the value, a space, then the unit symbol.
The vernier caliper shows 41.2 mm
